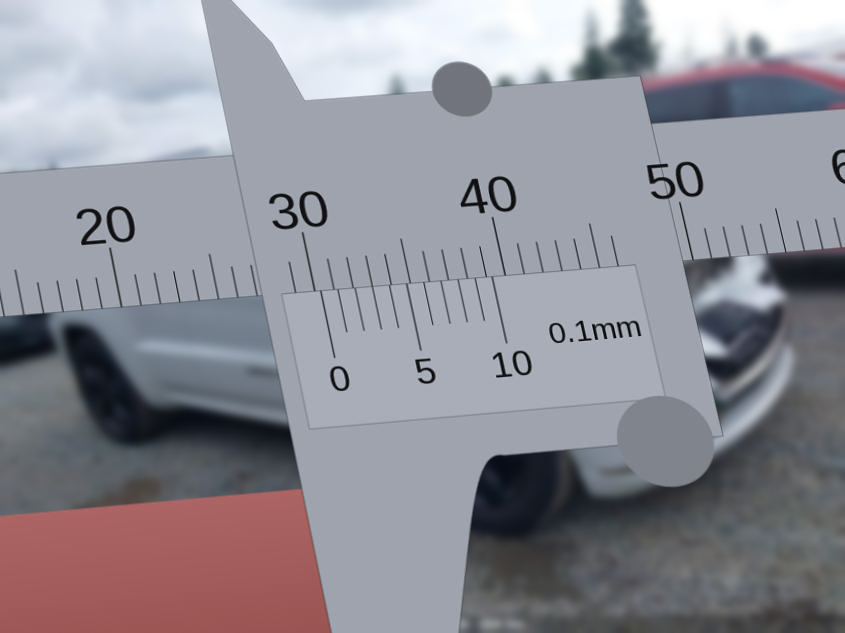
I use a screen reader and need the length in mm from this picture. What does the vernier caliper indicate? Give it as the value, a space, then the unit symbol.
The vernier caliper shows 30.3 mm
